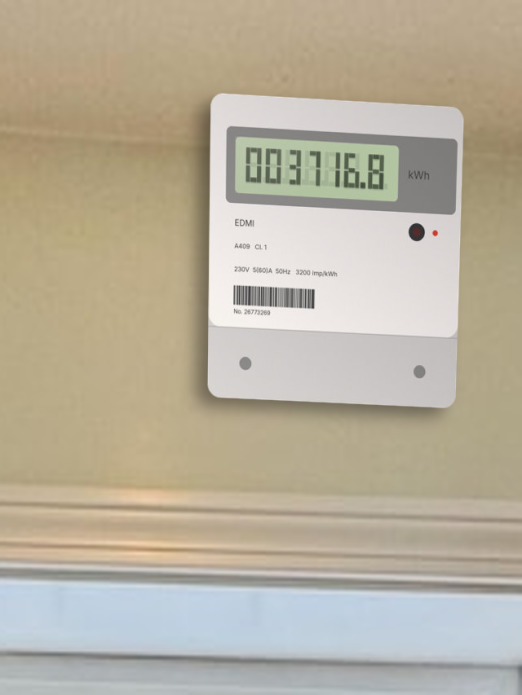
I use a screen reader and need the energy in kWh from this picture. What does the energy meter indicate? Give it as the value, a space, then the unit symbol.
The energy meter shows 3716.8 kWh
